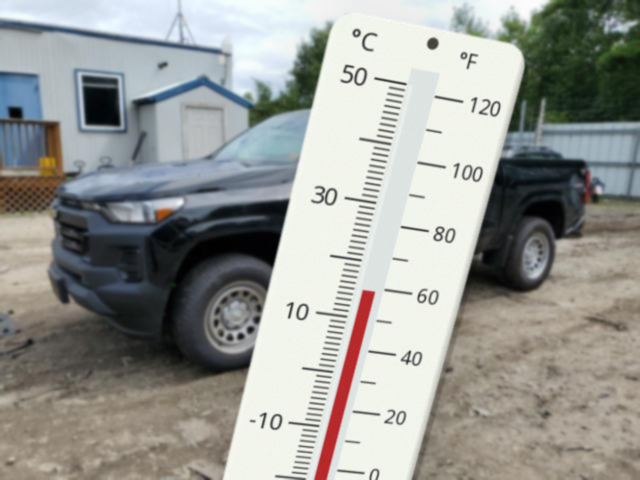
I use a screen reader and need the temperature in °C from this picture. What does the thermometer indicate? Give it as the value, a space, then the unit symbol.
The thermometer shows 15 °C
